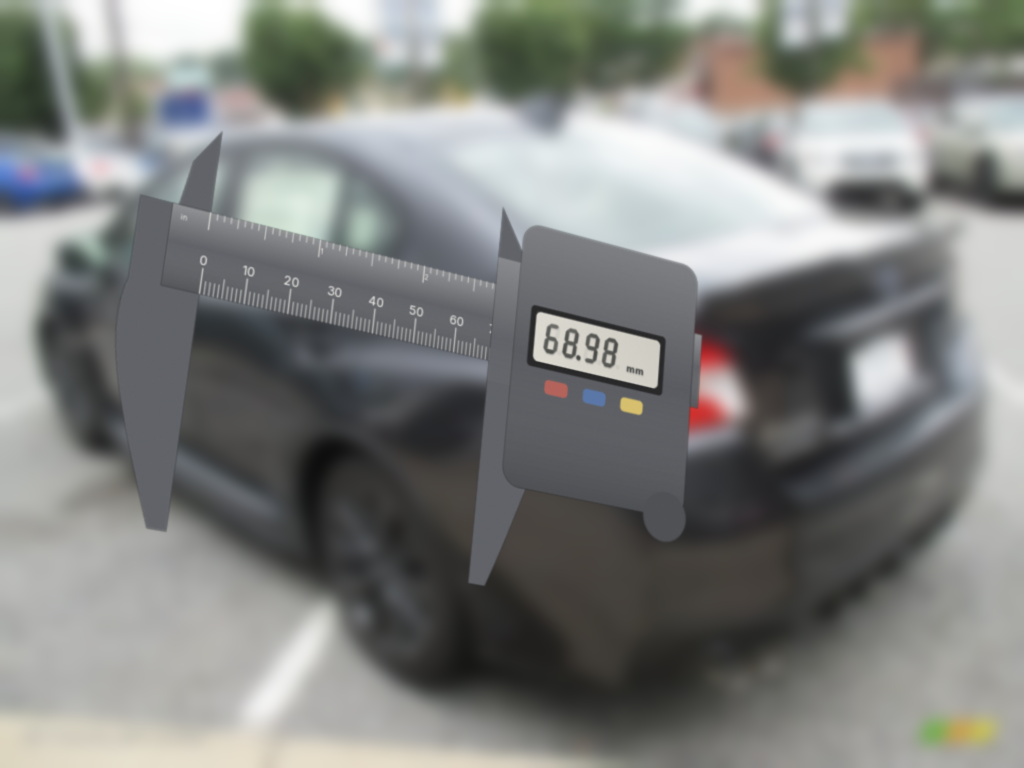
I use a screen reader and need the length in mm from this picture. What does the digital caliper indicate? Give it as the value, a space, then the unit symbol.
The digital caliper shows 68.98 mm
